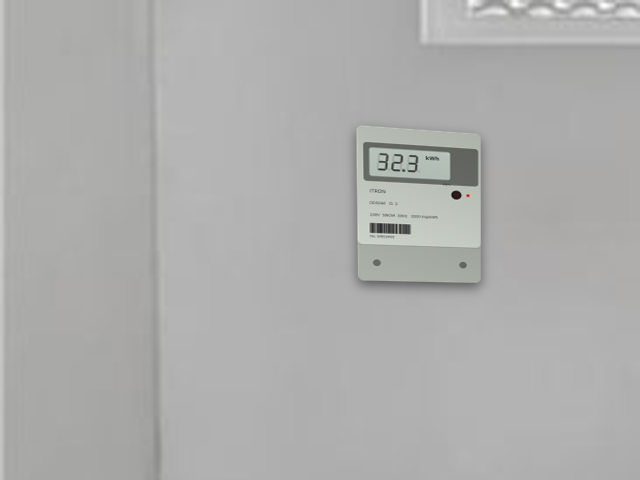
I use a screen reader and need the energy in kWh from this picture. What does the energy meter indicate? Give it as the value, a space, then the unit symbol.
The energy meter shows 32.3 kWh
